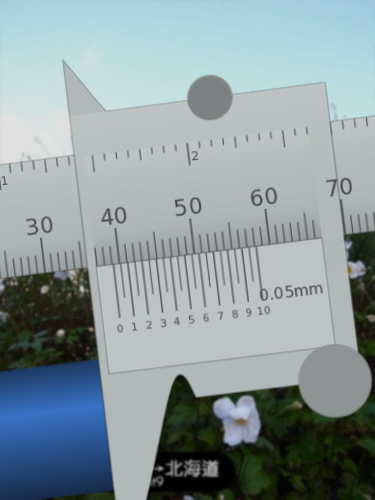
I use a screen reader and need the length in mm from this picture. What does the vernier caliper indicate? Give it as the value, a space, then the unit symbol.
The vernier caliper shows 39.2 mm
